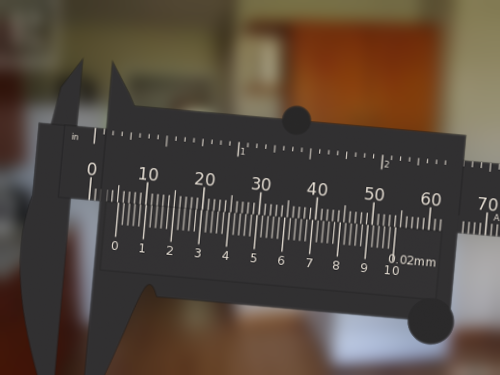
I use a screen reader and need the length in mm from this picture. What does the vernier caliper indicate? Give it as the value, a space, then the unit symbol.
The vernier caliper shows 5.2 mm
